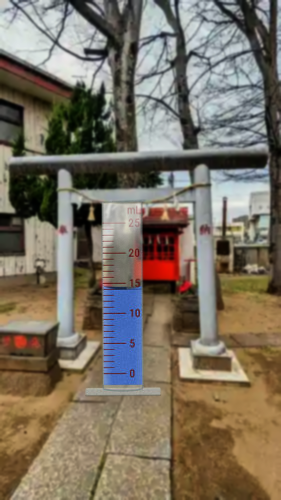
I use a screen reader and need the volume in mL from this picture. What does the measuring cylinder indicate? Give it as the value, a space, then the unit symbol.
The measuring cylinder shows 14 mL
